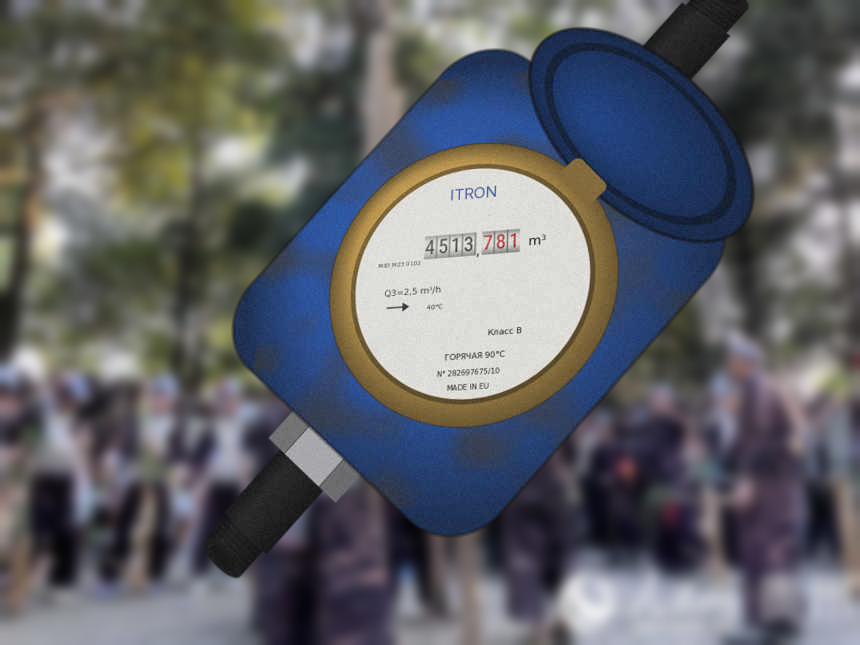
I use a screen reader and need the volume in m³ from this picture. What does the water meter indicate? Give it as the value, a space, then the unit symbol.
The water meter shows 4513.781 m³
